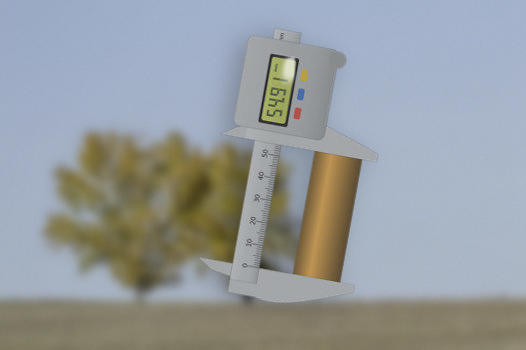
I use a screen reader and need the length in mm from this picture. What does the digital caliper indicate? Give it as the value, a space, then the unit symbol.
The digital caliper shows 54.91 mm
